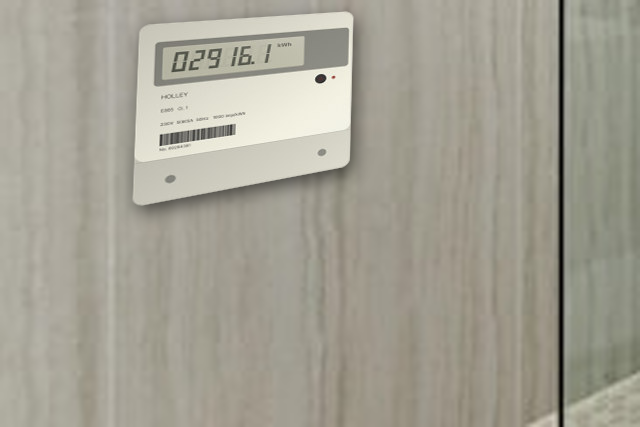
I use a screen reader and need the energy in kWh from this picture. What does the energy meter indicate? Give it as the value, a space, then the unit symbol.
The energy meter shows 2916.1 kWh
